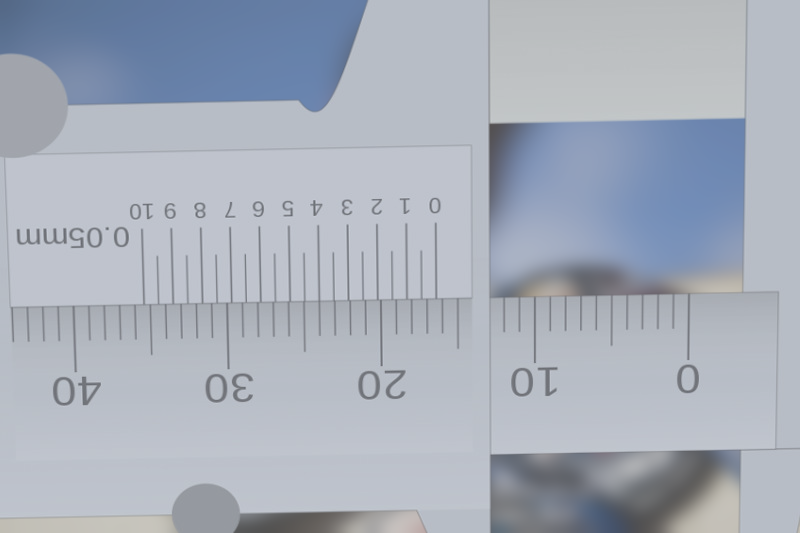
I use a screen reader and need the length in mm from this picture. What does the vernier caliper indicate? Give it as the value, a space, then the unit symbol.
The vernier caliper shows 16.4 mm
